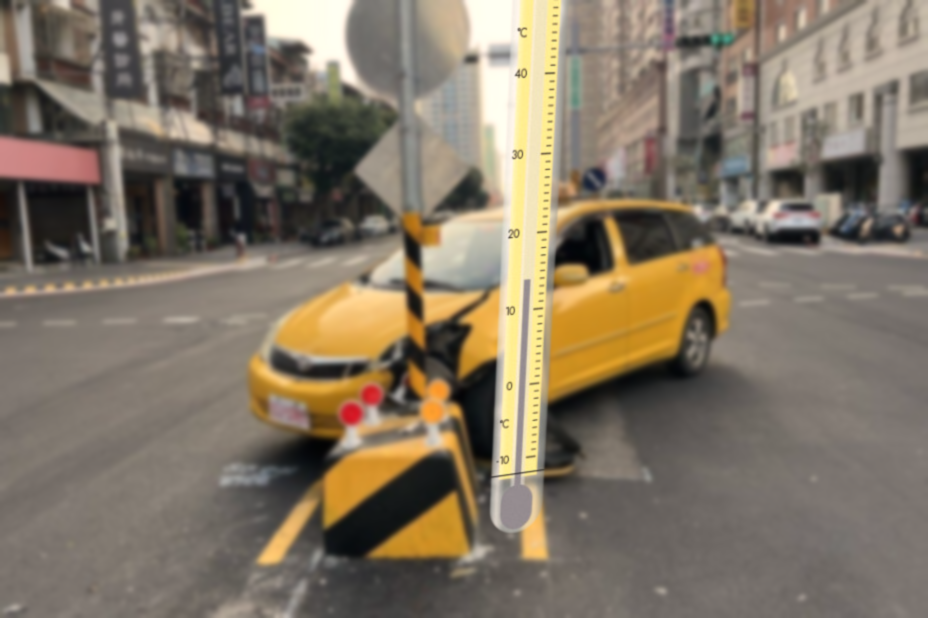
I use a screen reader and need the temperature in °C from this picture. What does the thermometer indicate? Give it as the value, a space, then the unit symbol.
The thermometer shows 14 °C
